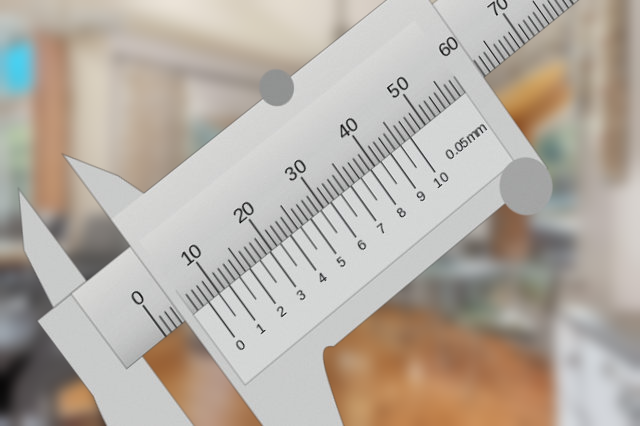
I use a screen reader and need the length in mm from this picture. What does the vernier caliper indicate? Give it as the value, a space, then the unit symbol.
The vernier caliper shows 8.0 mm
